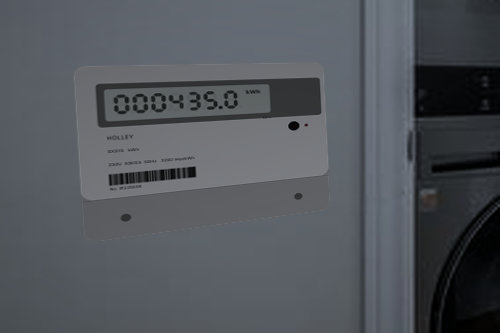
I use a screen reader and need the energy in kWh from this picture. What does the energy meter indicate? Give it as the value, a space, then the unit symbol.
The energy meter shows 435.0 kWh
